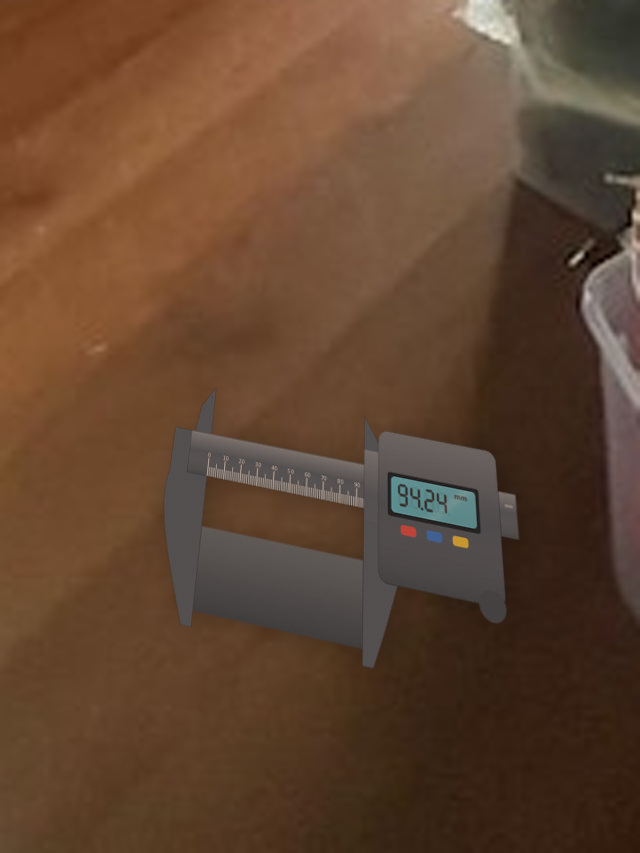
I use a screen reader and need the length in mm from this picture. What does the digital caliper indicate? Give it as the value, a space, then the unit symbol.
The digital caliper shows 94.24 mm
